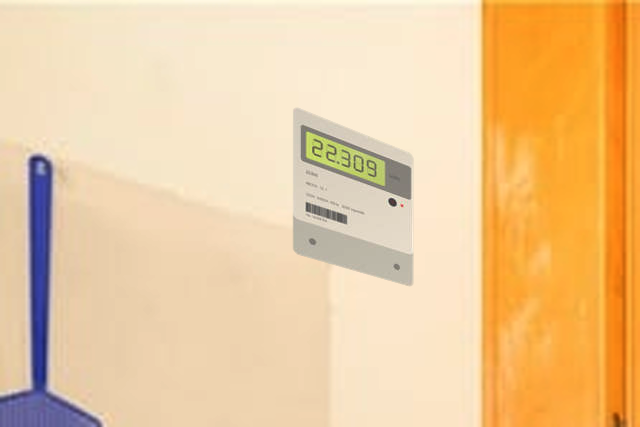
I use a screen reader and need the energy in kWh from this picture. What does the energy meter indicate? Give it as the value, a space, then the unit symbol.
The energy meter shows 22.309 kWh
